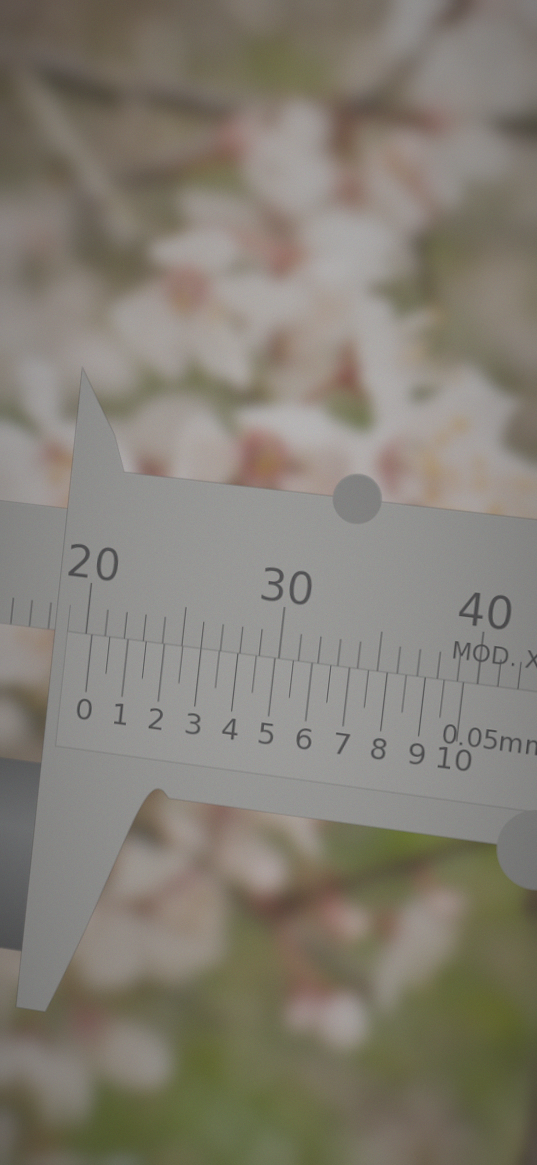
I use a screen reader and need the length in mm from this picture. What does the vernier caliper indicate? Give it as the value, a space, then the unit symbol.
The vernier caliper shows 20.3 mm
